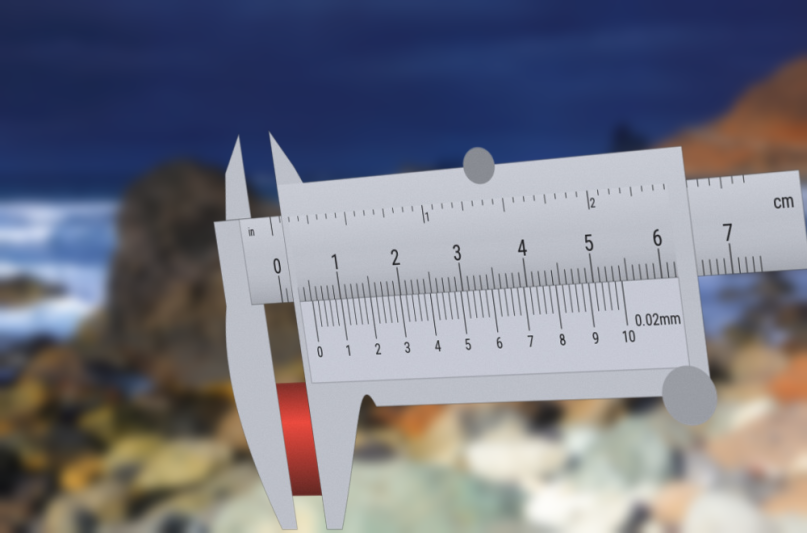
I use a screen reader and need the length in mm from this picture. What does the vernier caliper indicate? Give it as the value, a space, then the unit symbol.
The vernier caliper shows 5.2 mm
